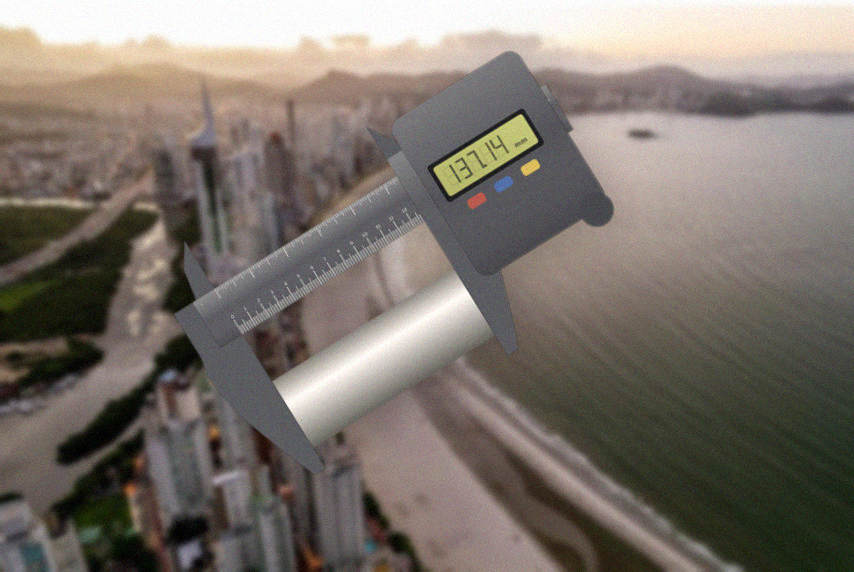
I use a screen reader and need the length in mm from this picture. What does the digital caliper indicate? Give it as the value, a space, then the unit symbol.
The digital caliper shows 137.14 mm
